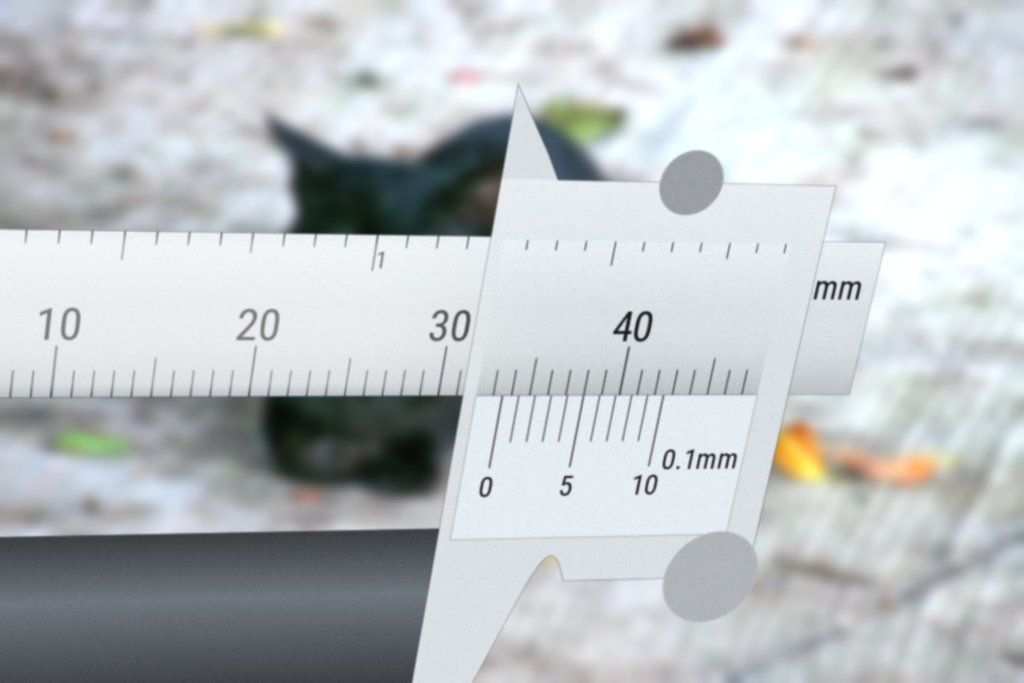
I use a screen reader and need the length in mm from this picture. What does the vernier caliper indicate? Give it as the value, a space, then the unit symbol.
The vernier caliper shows 33.5 mm
